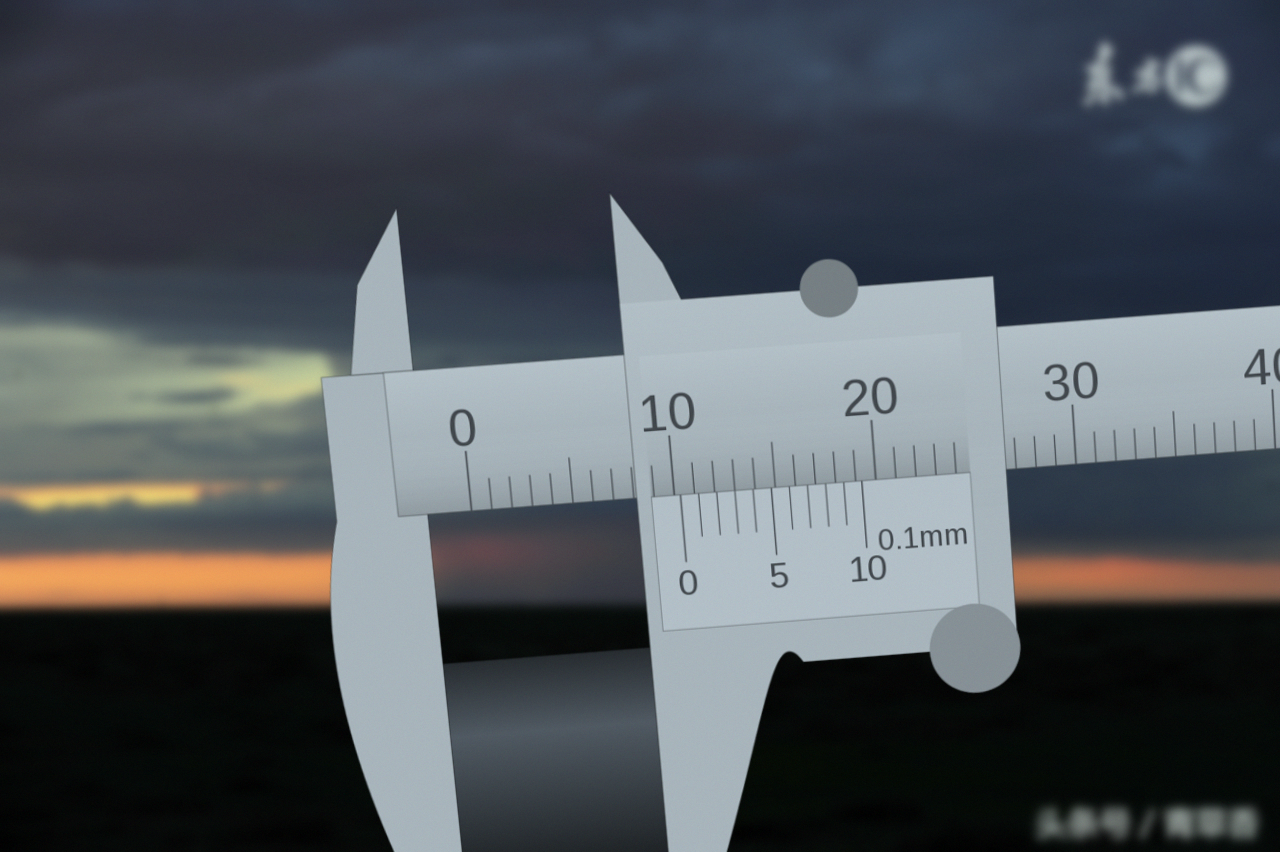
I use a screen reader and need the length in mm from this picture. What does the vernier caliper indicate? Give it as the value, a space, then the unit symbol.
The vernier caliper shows 10.3 mm
